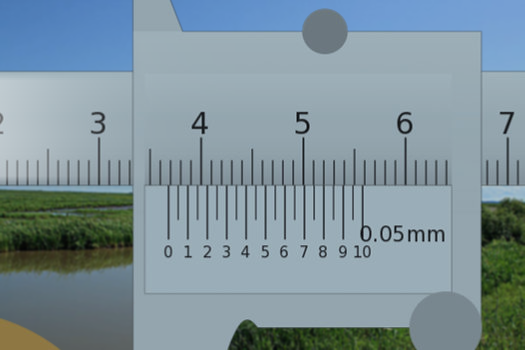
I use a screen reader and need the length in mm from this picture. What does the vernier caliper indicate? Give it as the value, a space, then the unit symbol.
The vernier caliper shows 36.8 mm
